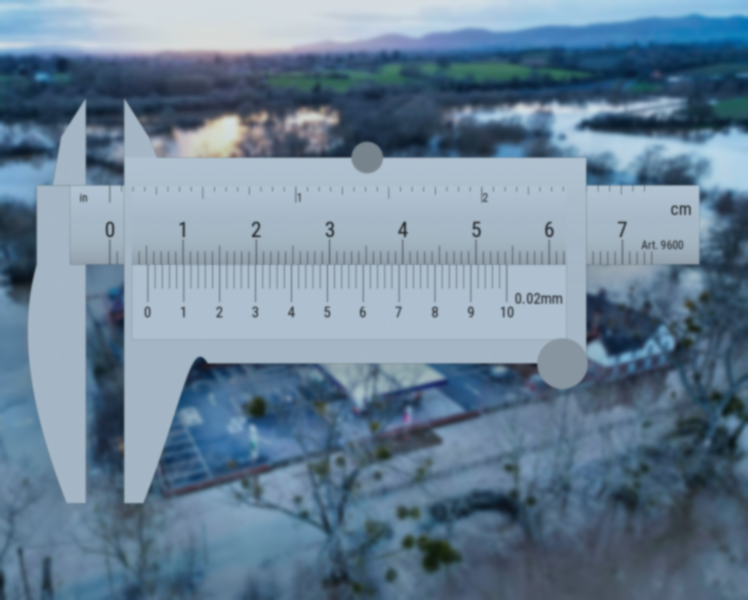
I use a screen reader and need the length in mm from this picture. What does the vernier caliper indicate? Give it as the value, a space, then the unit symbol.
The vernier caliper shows 5.2 mm
